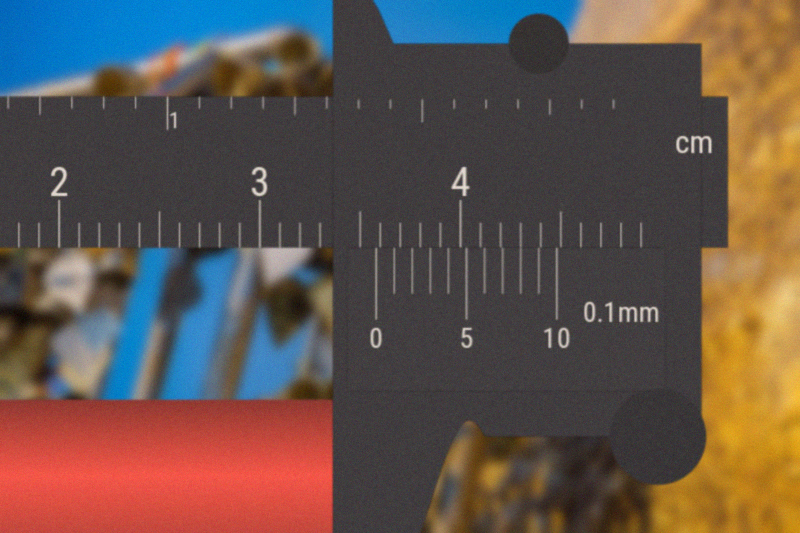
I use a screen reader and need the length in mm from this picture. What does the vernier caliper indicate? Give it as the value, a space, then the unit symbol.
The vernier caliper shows 35.8 mm
